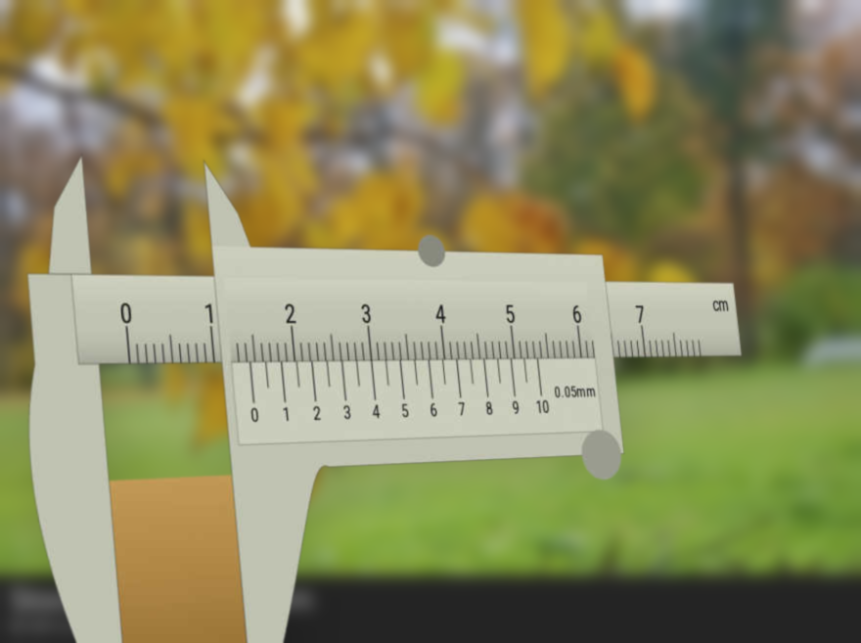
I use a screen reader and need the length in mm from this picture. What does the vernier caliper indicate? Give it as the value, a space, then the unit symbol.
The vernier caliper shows 14.4 mm
